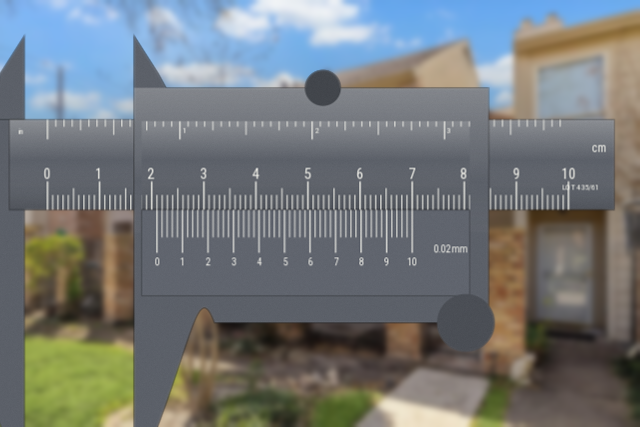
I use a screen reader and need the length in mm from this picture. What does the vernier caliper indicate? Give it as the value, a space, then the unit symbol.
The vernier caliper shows 21.0 mm
